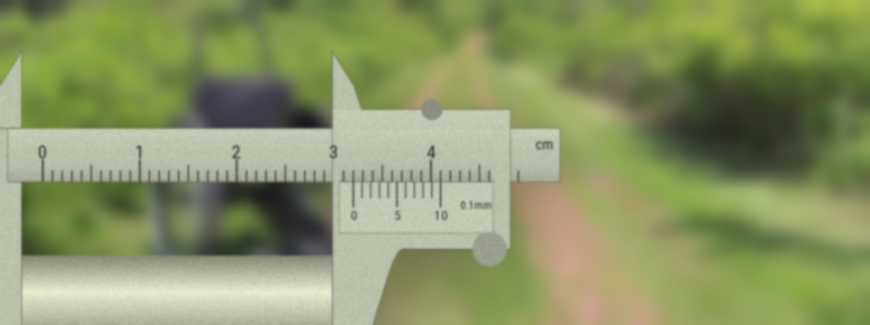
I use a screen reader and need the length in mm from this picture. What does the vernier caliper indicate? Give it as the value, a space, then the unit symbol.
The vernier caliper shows 32.0 mm
